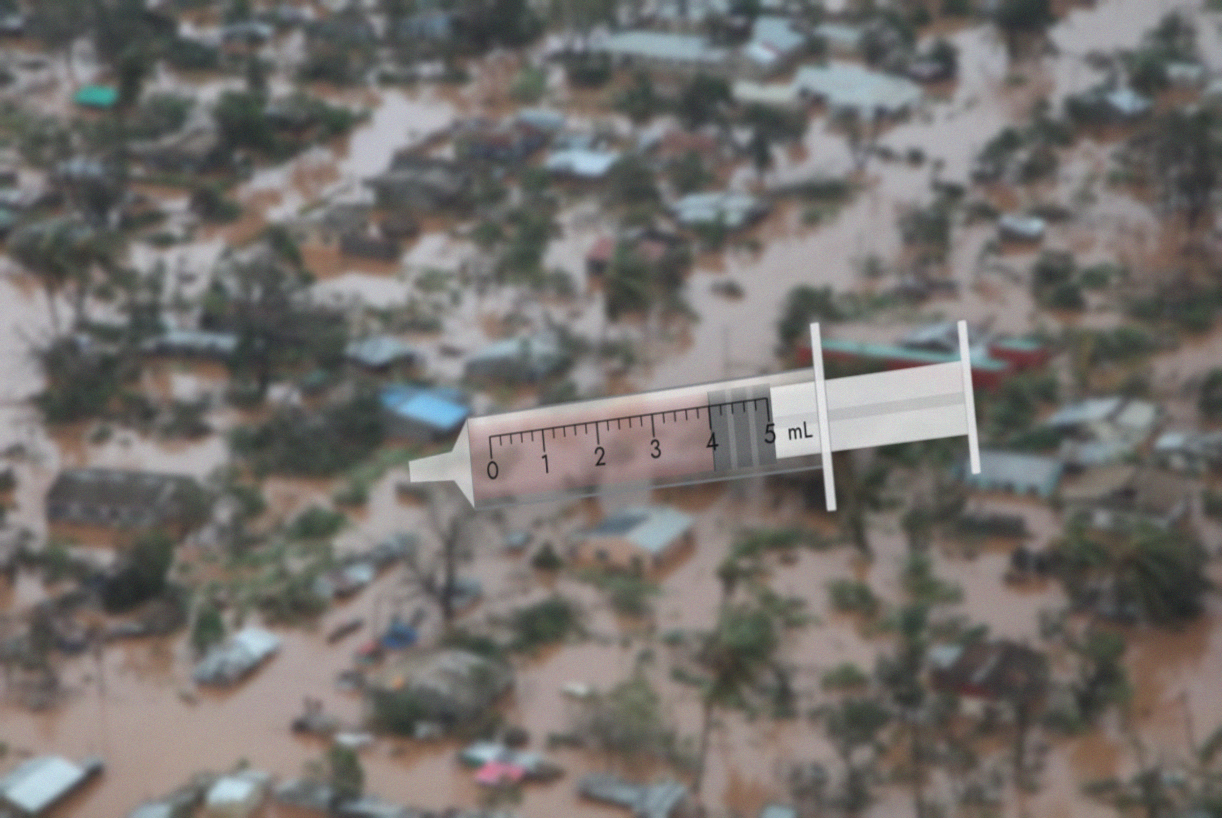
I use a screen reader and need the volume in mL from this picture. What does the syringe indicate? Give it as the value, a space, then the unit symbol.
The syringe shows 4 mL
